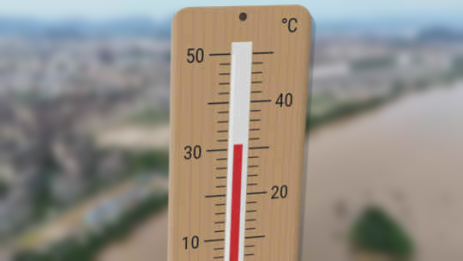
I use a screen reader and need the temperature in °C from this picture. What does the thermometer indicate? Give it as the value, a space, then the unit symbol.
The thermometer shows 31 °C
